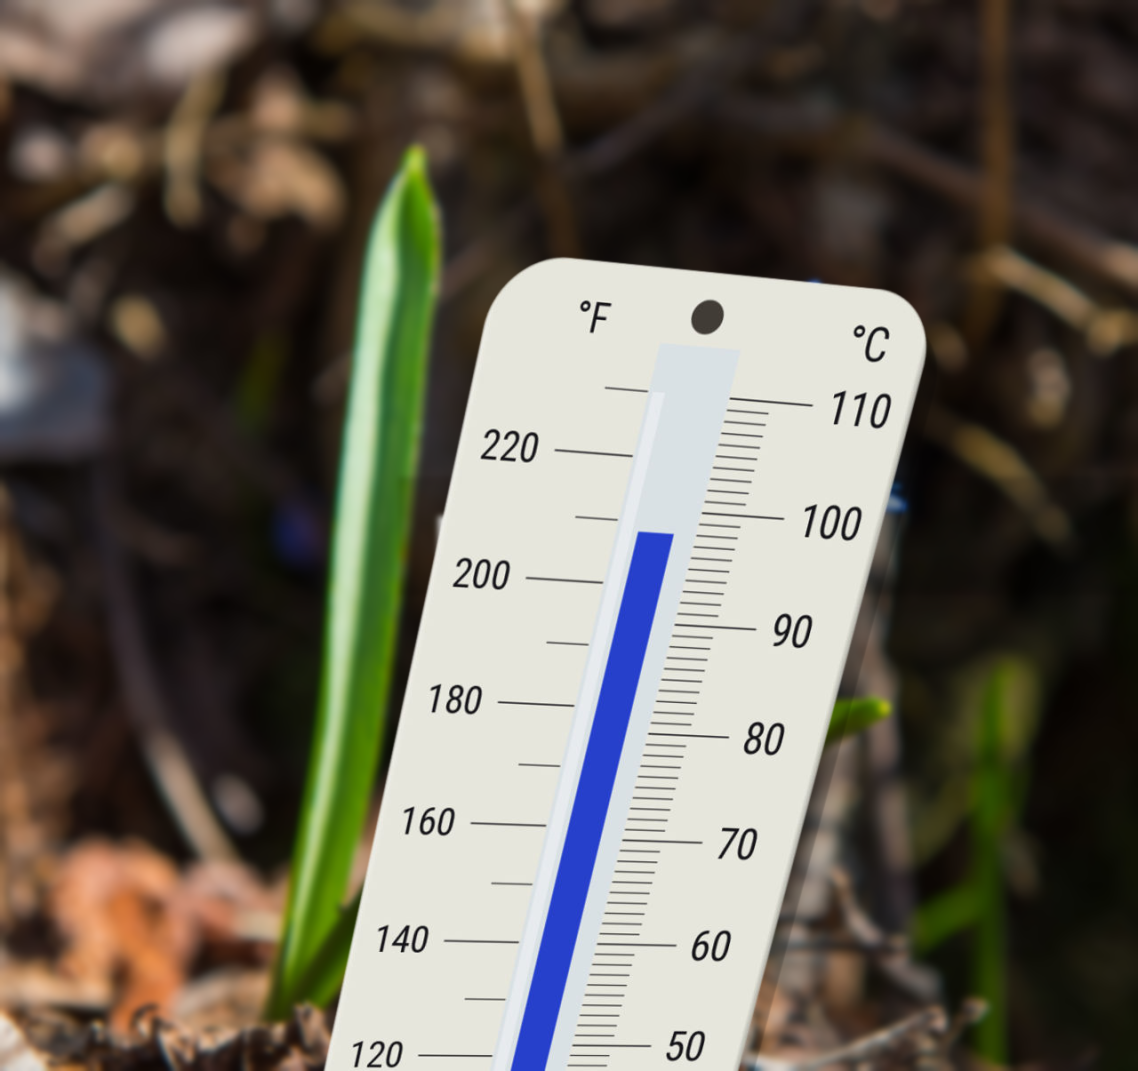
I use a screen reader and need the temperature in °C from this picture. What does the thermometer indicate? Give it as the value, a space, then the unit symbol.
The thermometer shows 98 °C
